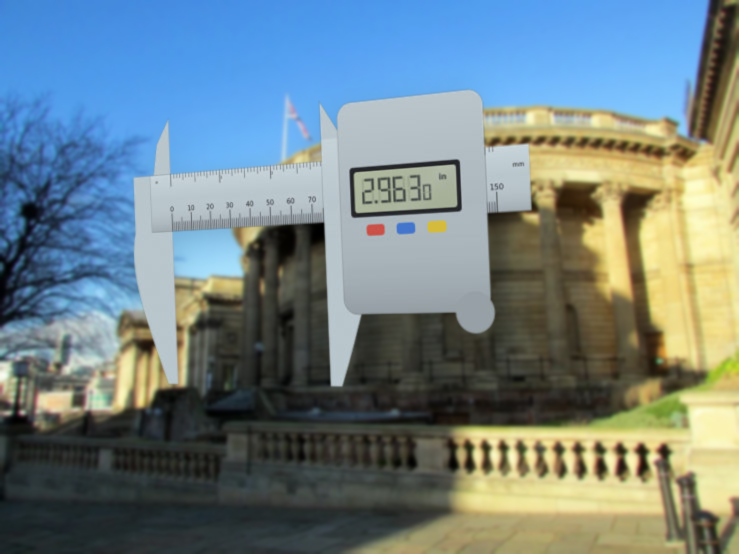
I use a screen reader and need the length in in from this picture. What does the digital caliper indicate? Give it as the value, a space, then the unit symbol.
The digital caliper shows 2.9630 in
